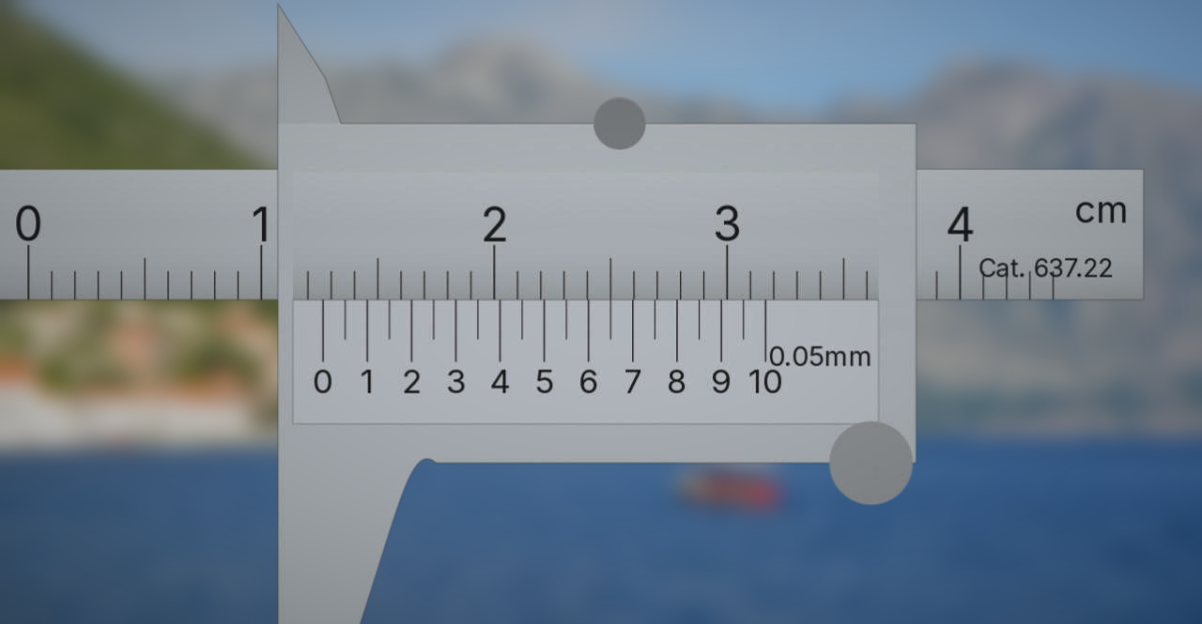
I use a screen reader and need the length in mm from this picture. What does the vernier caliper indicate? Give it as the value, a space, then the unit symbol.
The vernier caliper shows 12.65 mm
